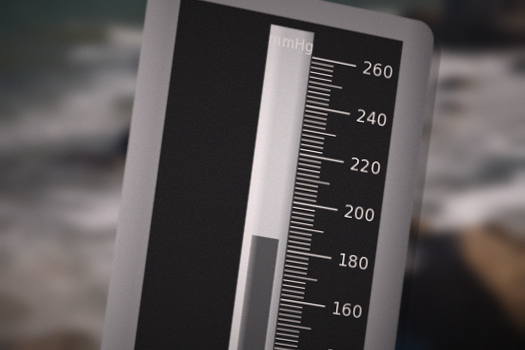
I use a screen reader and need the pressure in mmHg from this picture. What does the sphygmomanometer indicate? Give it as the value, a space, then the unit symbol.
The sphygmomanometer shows 184 mmHg
